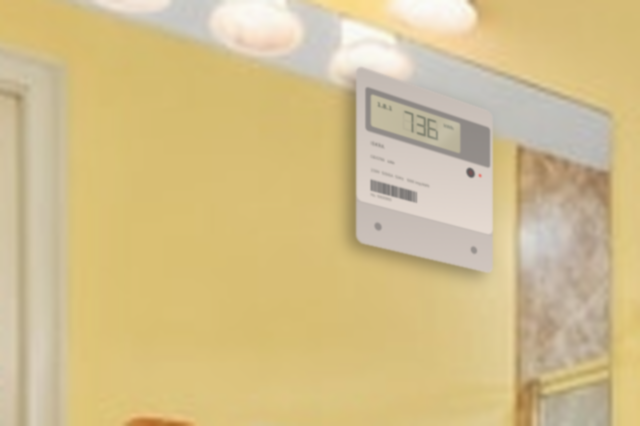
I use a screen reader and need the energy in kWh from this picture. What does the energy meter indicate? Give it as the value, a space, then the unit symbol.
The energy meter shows 736 kWh
